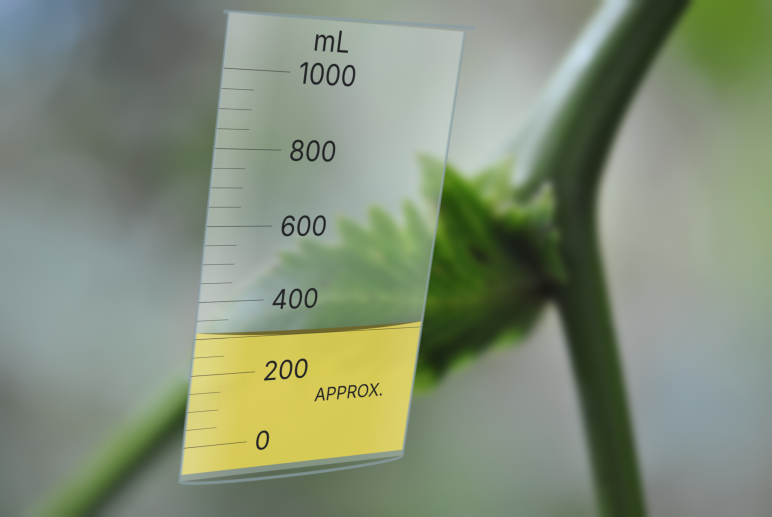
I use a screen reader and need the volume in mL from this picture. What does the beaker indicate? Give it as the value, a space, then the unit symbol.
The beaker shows 300 mL
